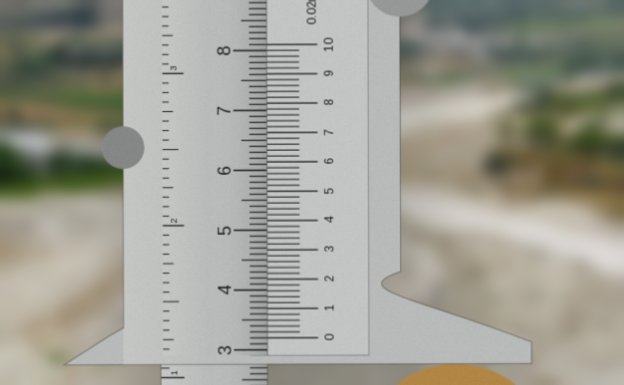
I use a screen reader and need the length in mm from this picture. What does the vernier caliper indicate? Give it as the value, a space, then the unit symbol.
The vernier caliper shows 32.0 mm
